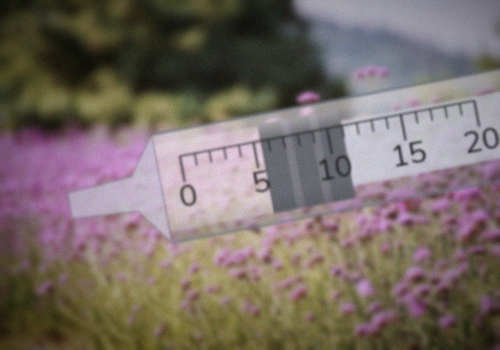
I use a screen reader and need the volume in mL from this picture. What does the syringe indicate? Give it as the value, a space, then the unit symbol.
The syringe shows 5.5 mL
